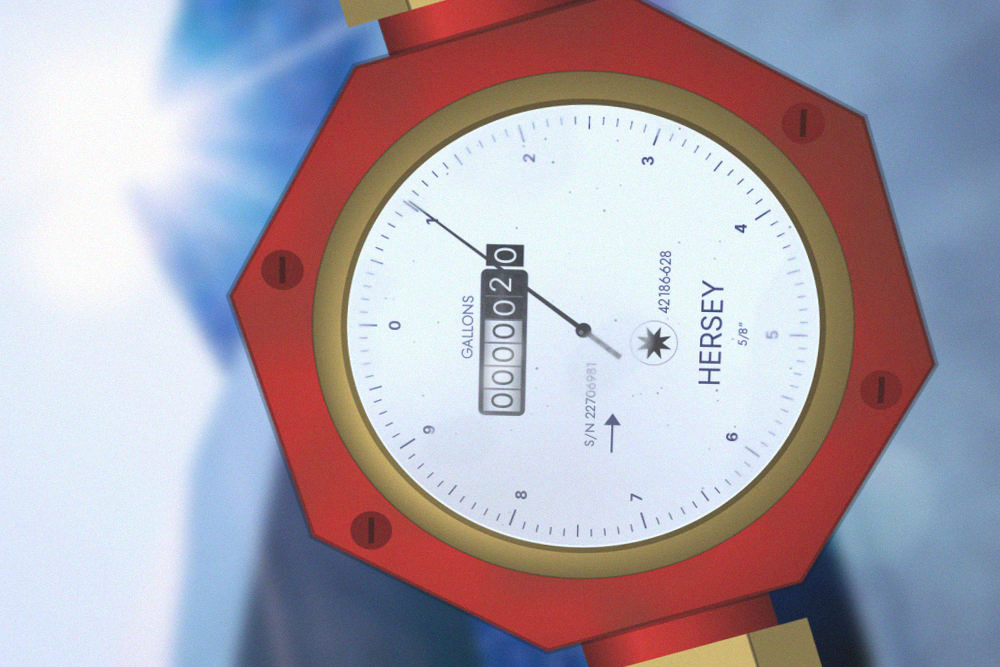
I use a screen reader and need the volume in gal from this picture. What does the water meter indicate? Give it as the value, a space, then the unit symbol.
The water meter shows 21.0 gal
